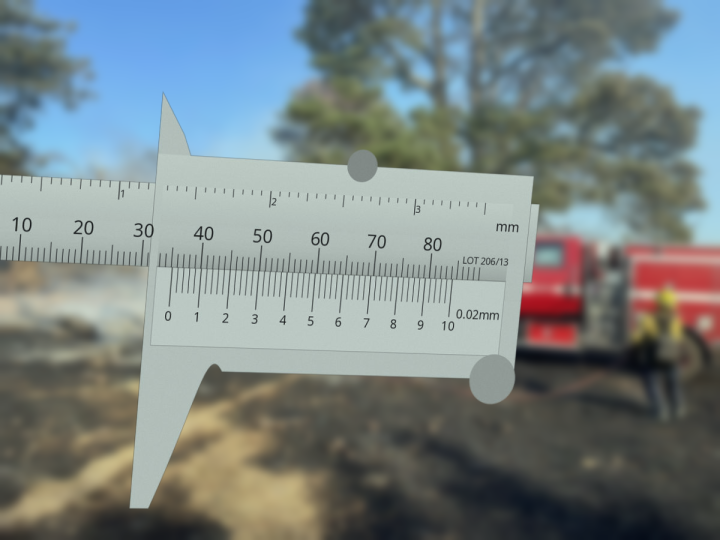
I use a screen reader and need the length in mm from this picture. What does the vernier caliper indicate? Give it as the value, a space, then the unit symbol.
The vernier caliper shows 35.2 mm
